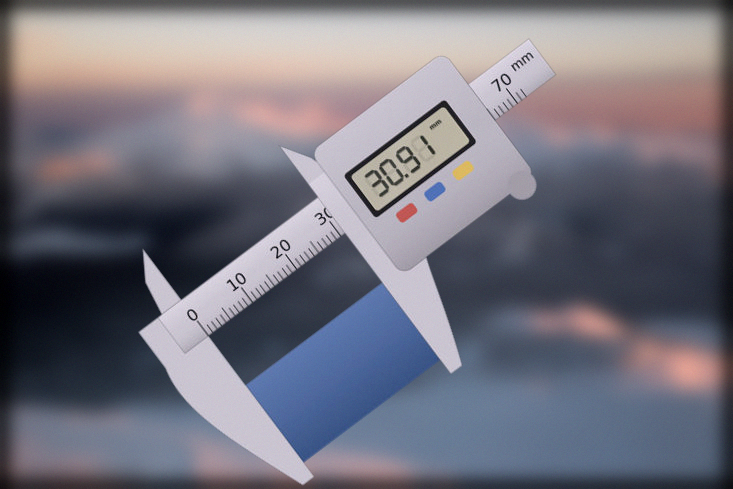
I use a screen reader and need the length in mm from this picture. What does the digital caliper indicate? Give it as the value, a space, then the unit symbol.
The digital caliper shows 30.91 mm
